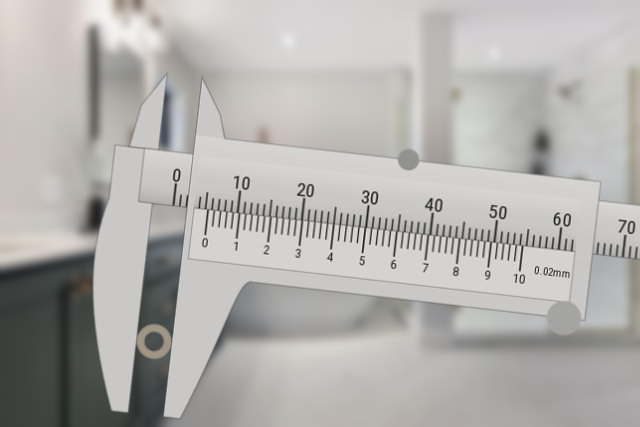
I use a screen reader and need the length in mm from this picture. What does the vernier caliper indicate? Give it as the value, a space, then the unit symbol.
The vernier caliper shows 5.4 mm
